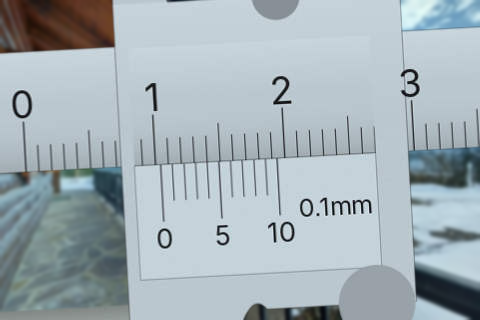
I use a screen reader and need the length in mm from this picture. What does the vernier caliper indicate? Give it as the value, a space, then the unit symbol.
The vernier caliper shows 10.4 mm
